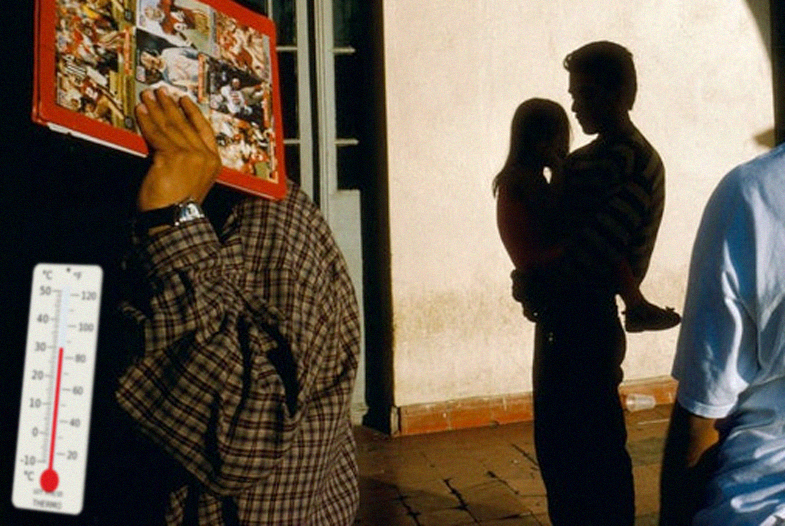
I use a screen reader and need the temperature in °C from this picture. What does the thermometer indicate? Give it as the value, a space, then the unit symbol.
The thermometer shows 30 °C
